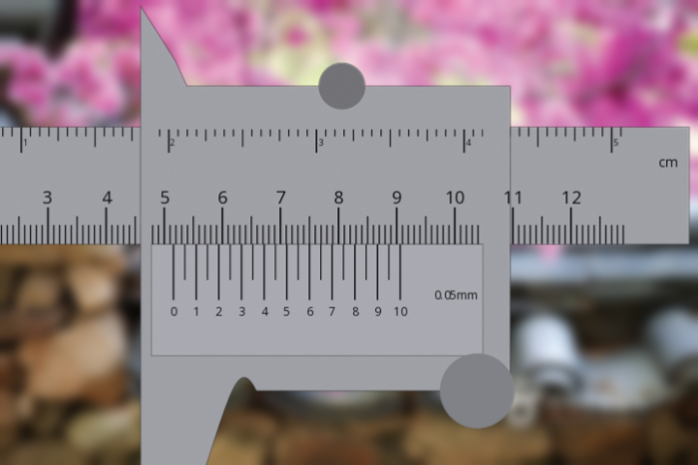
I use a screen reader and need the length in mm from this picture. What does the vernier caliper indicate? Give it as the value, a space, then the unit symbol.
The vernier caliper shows 51.6 mm
